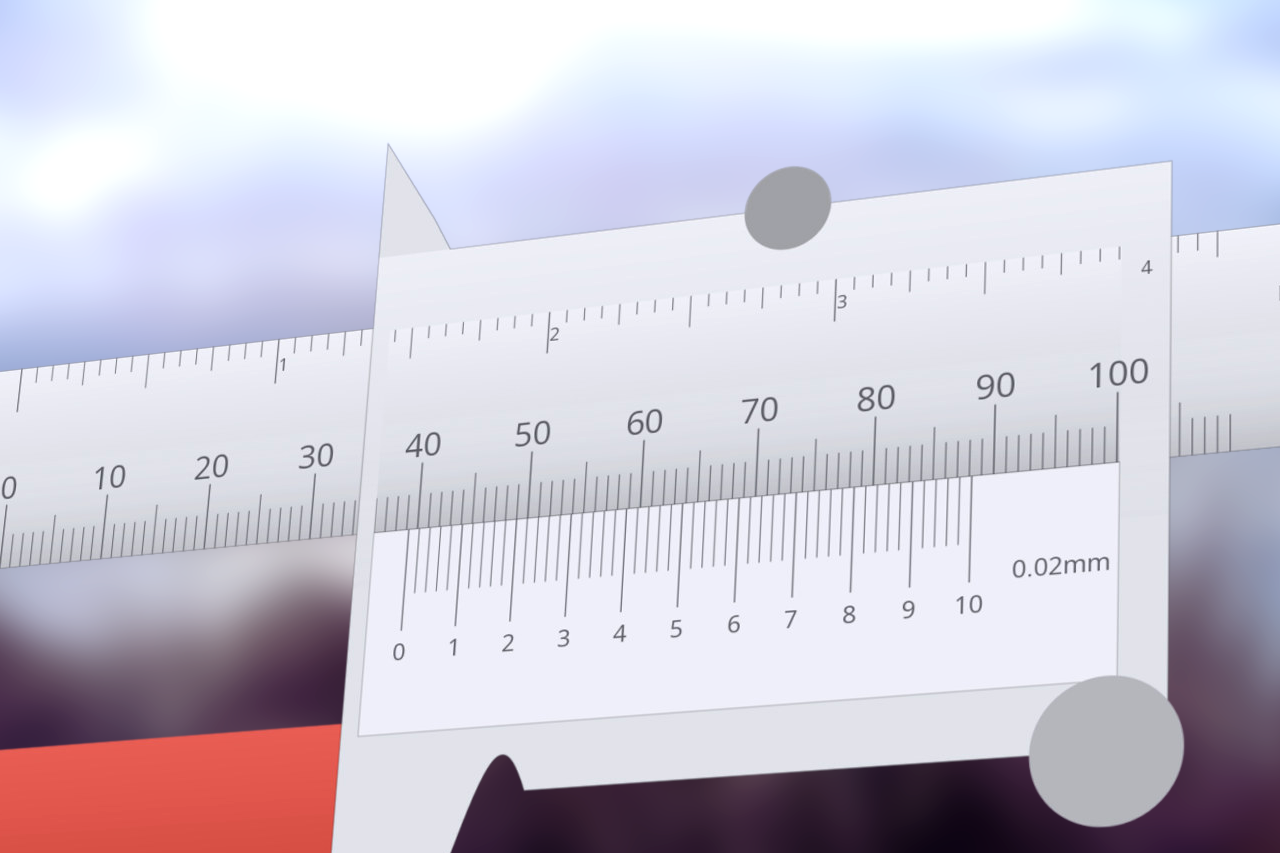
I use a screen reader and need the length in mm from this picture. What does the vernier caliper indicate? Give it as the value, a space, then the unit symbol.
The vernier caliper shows 39.2 mm
